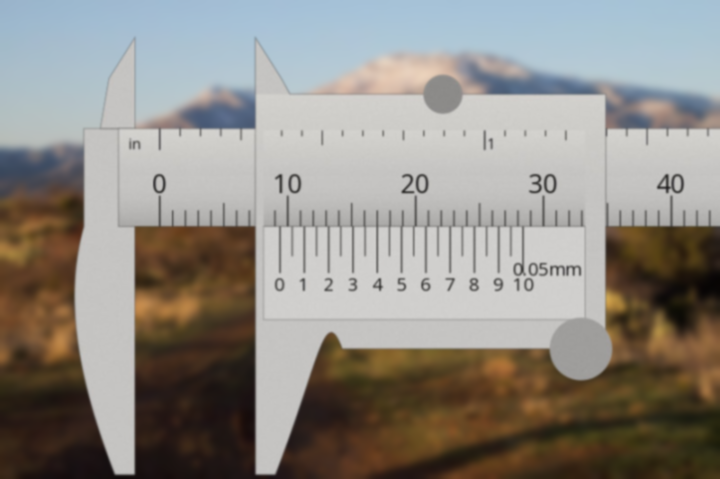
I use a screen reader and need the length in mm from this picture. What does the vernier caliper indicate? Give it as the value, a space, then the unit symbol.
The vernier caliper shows 9.4 mm
